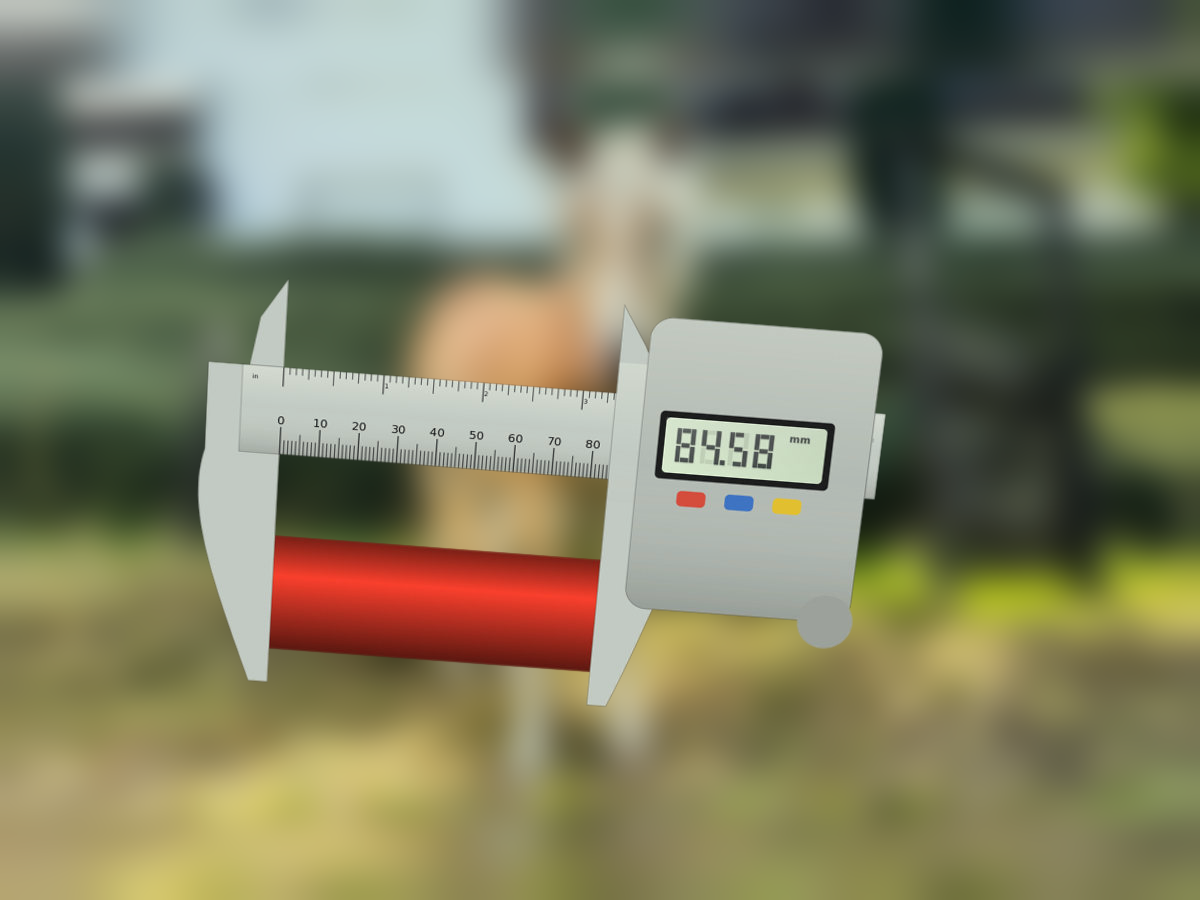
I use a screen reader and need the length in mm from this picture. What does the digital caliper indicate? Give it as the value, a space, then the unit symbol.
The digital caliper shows 84.58 mm
